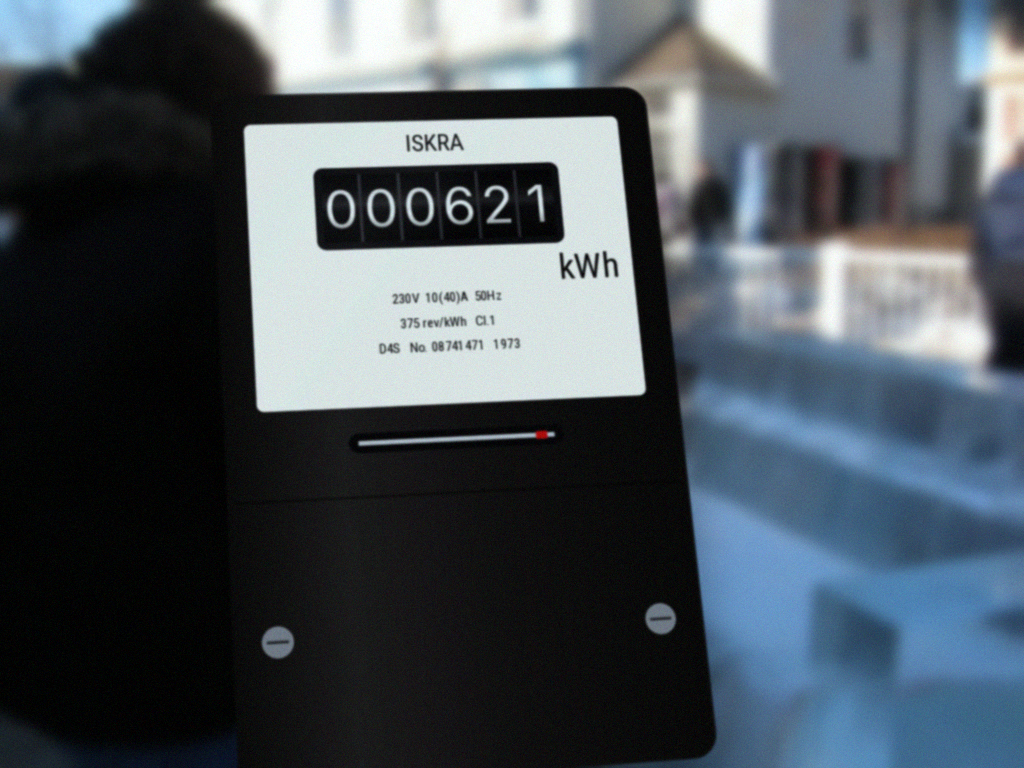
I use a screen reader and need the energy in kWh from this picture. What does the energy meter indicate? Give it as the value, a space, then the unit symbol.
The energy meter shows 621 kWh
